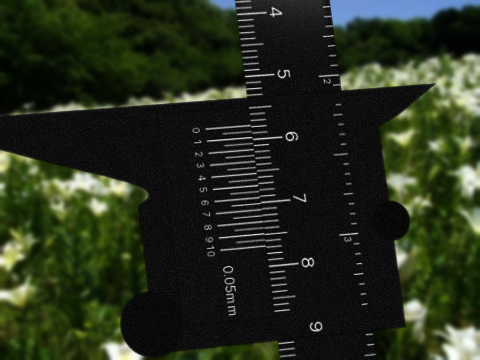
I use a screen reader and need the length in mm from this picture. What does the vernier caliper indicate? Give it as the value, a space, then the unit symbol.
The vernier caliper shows 57.8 mm
